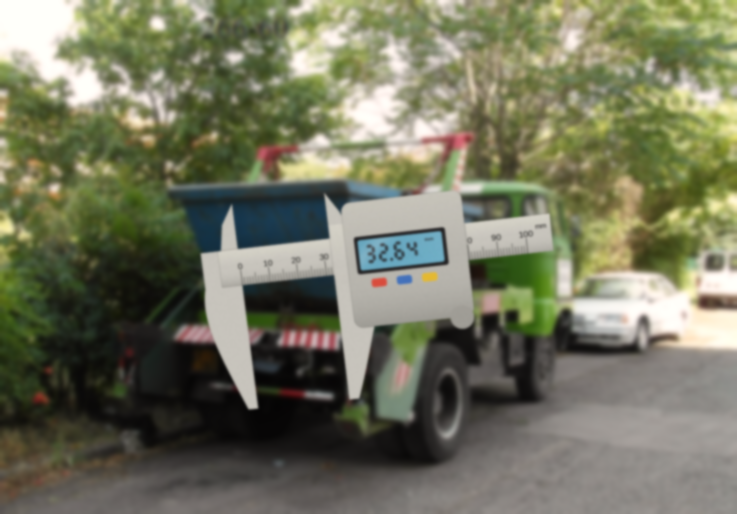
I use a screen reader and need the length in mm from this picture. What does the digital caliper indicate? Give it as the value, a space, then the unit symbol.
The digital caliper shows 32.64 mm
